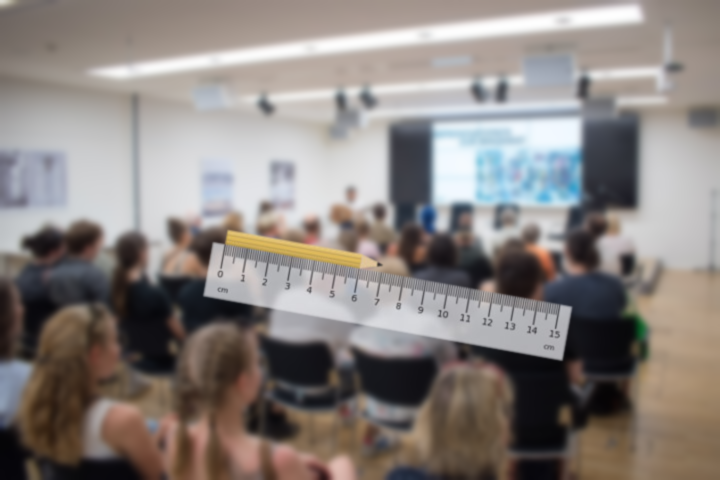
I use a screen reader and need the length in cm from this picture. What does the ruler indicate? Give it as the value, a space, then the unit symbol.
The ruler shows 7 cm
